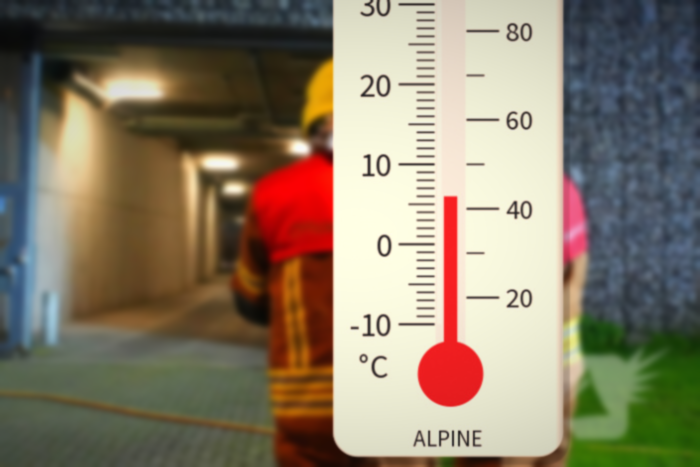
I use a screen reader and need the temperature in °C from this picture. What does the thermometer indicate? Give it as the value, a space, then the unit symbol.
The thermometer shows 6 °C
